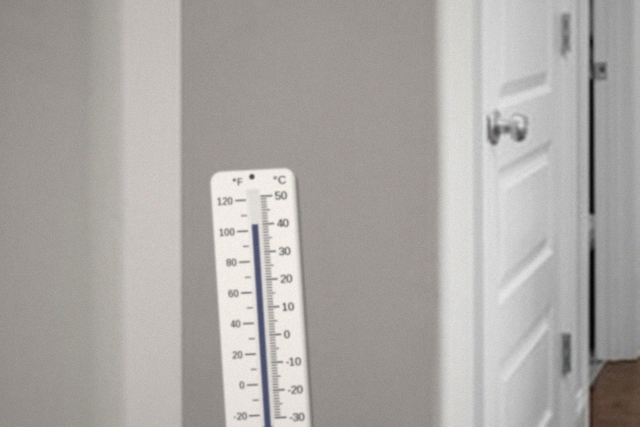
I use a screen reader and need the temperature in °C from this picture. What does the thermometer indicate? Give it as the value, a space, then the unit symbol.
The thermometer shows 40 °C
